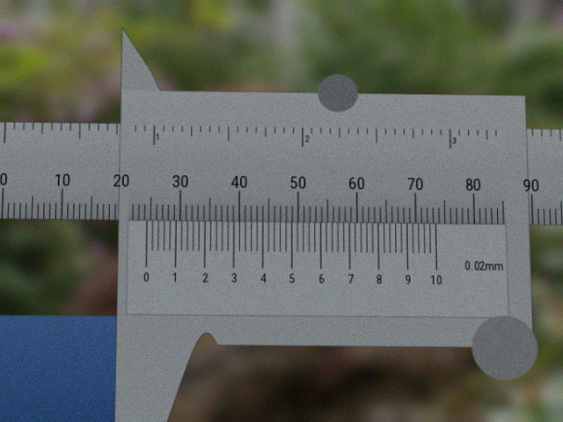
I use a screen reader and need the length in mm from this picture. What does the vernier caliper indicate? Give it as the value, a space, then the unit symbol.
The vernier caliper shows 24.4 mm
